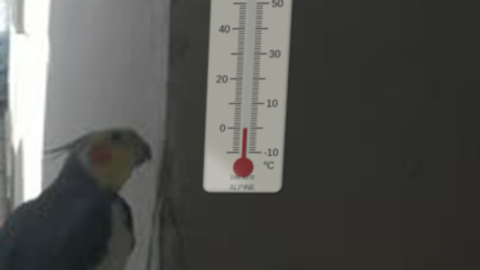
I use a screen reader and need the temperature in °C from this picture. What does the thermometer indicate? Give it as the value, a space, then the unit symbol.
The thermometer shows 0 °C
